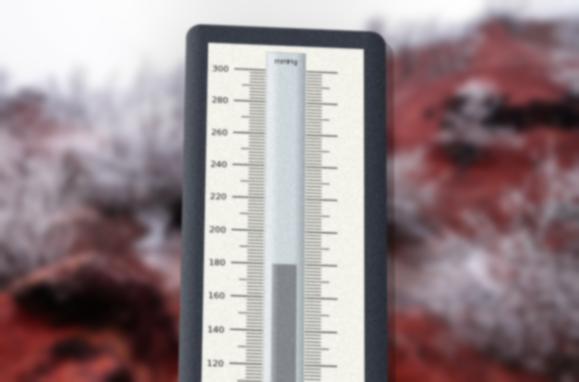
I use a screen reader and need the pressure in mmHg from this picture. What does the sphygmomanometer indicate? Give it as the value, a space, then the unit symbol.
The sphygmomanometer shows 180 mmHg
